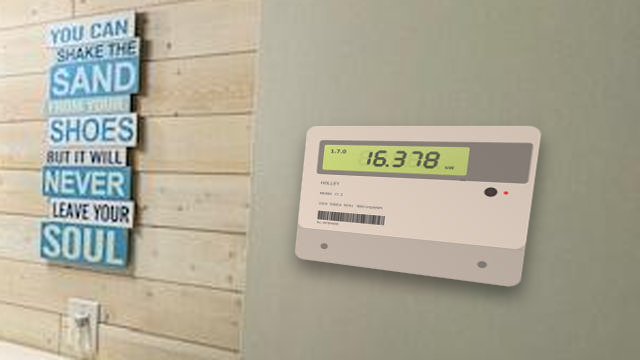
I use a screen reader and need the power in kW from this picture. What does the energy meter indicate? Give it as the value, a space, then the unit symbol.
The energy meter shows 16.378 kW
